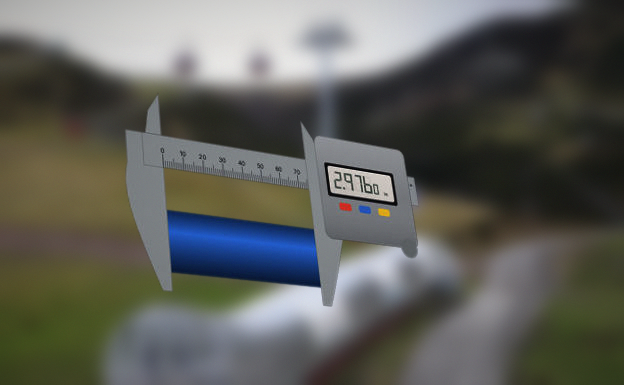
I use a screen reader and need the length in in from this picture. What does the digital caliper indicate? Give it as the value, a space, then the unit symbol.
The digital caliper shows 2.9760 in
